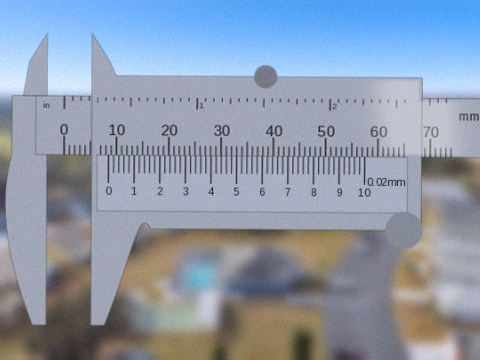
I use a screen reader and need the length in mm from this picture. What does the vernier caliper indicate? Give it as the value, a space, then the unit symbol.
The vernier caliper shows 8.5 mm
